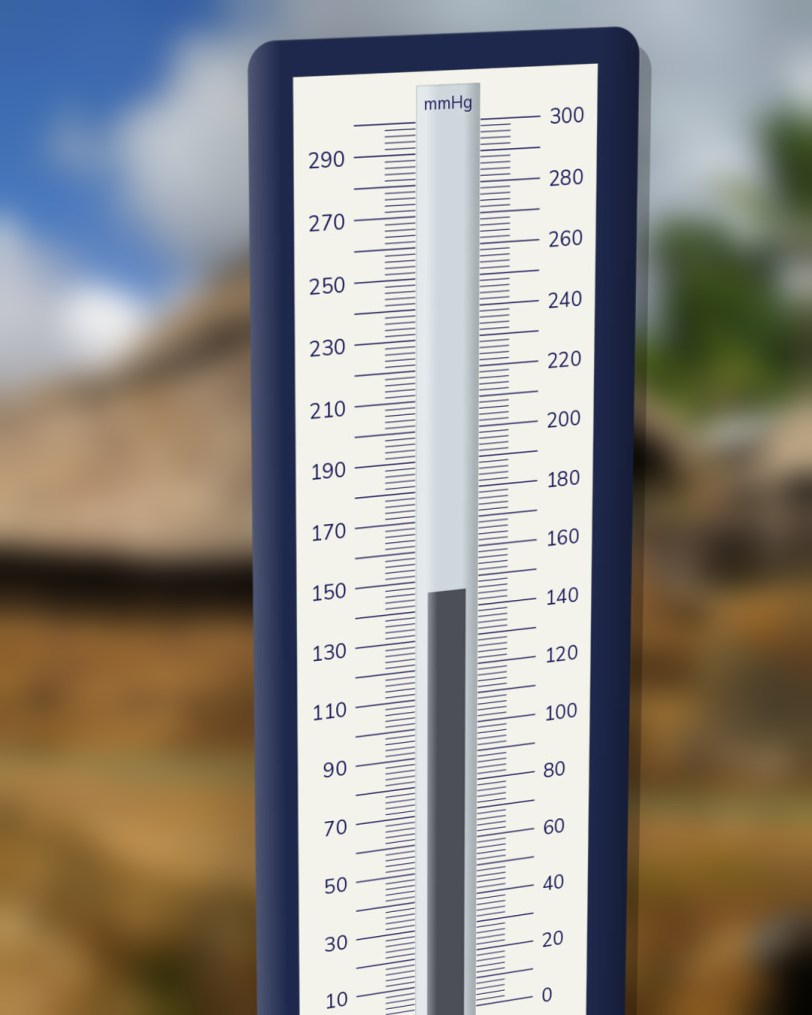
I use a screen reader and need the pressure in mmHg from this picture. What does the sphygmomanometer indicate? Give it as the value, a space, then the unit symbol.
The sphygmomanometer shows 146 mmHg
